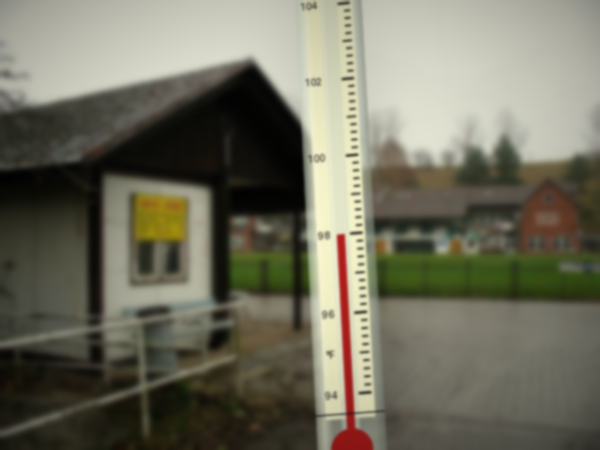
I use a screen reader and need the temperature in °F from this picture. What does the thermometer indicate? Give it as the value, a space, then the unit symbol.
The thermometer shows 98 °F
